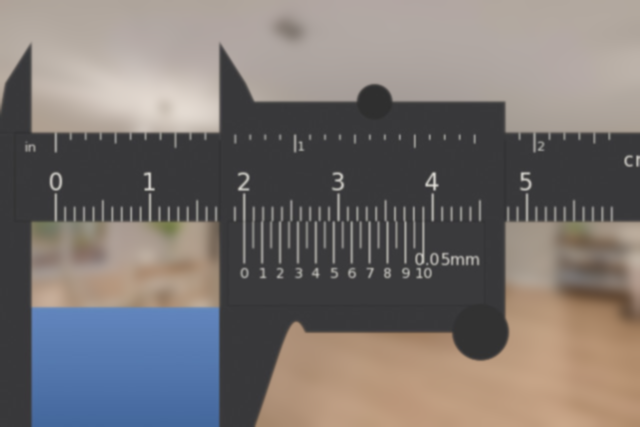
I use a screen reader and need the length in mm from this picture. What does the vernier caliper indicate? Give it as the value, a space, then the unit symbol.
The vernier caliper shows 20.0 mm
